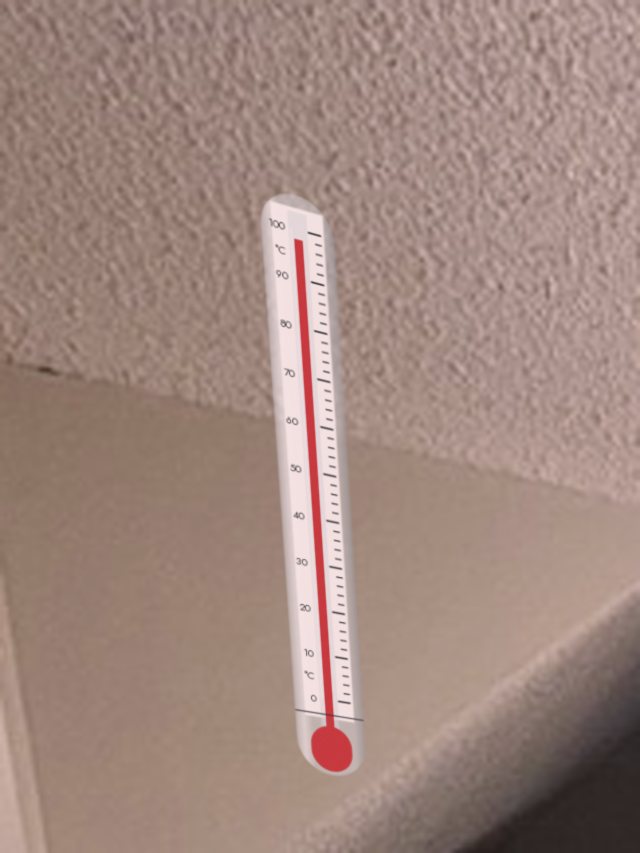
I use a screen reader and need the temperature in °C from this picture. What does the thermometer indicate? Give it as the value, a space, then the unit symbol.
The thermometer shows 98 °C
